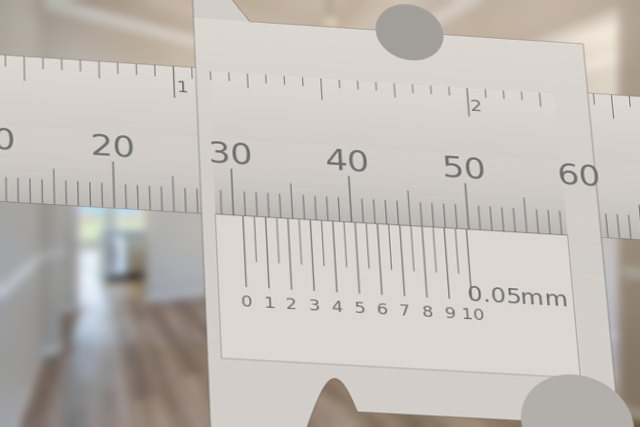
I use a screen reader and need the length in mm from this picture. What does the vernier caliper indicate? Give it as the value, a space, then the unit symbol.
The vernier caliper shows 30.8 mm
